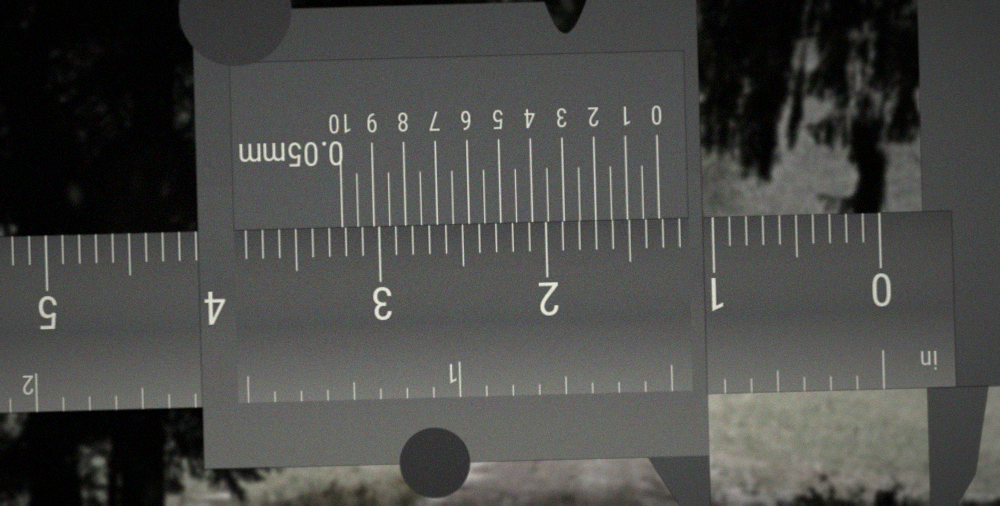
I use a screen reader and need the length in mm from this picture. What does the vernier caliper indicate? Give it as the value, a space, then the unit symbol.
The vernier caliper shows 13.2 mm
